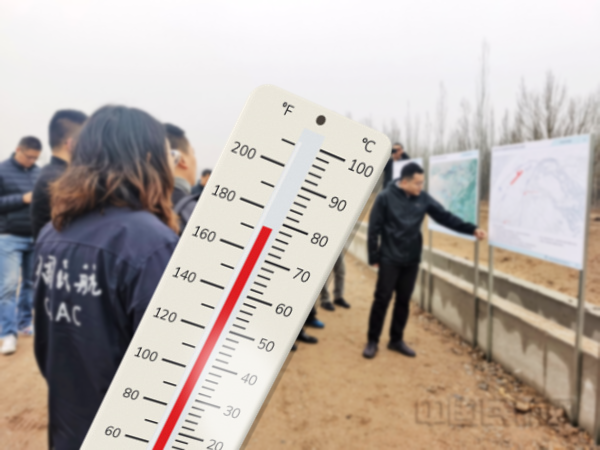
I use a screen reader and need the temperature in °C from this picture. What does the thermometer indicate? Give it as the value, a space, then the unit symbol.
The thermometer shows 78 °C
